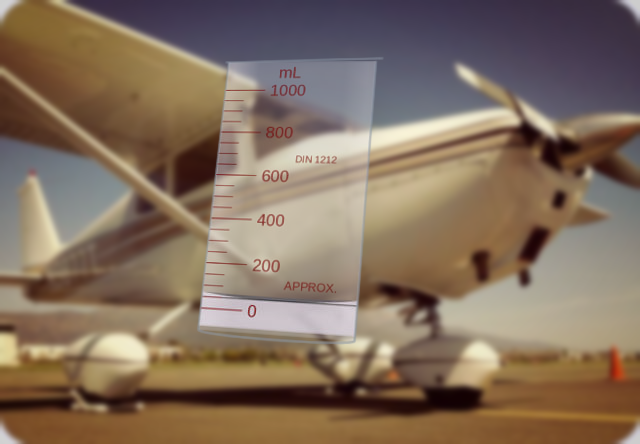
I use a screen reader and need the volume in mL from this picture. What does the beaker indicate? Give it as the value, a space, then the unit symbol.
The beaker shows 50 mL
